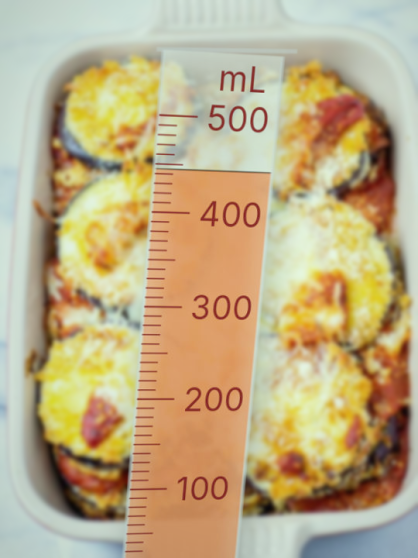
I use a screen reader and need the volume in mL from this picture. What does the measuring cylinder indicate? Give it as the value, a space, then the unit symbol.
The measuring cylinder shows 445 mL
